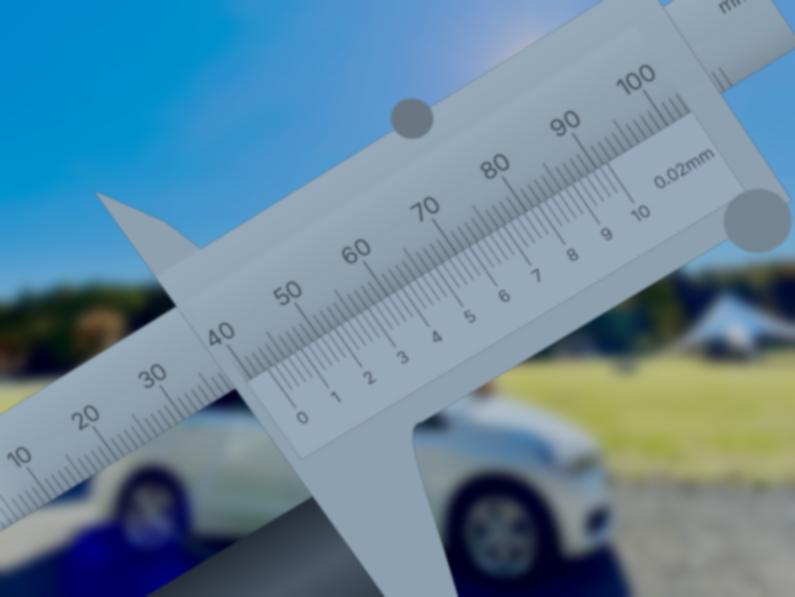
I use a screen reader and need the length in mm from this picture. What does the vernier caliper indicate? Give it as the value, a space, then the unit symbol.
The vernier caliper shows 42.4 mm
